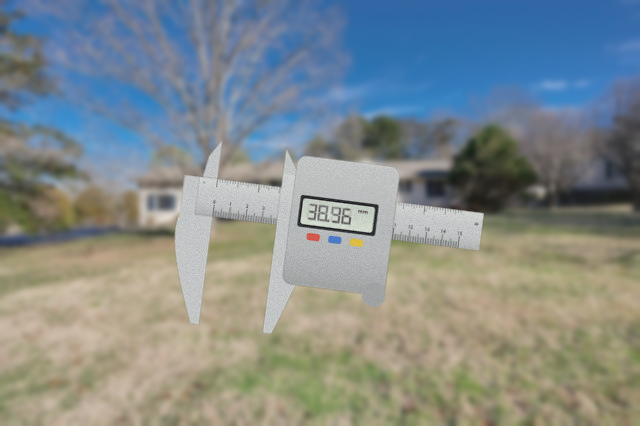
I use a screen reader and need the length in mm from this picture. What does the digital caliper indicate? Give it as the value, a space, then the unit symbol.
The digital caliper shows 38.96 mm
